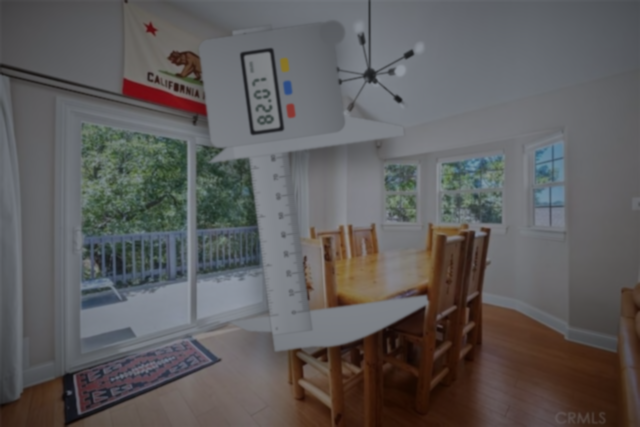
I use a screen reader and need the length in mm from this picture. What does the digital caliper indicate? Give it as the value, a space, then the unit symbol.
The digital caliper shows 82.07 mm
